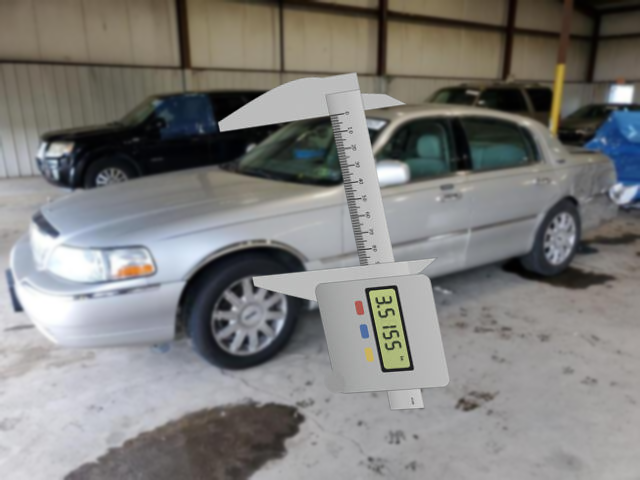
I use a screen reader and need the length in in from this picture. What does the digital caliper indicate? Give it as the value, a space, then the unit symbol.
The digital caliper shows 3.5155 in
